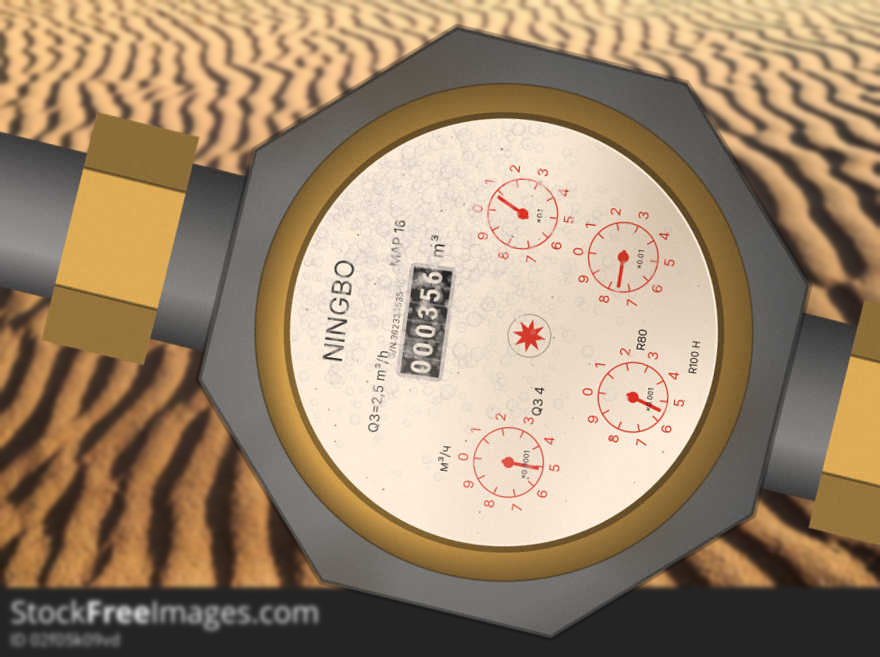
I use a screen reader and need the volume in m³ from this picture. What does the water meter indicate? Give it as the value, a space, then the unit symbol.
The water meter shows 356.0755 m³
